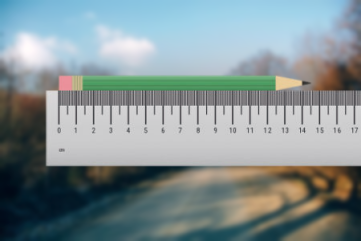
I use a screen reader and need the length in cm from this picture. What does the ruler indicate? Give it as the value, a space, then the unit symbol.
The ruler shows 14.5 cm
